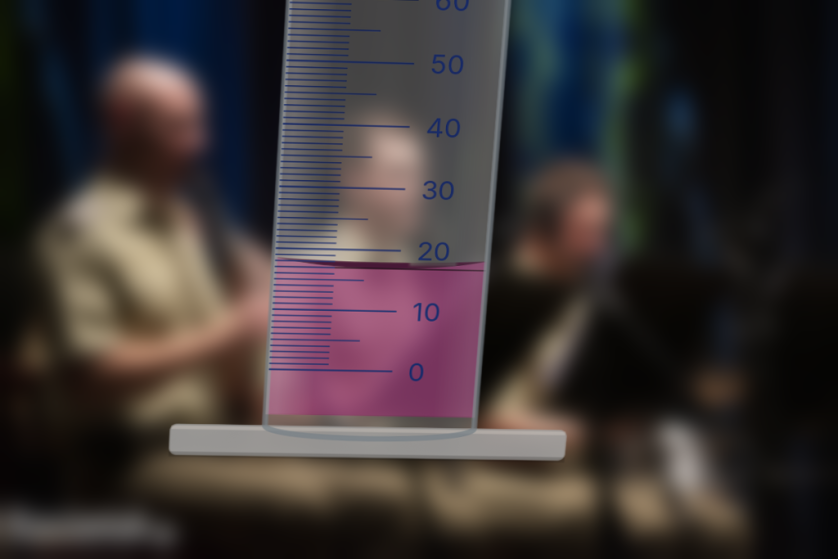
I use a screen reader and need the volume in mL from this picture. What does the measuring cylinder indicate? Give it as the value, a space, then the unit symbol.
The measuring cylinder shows 17 mL
